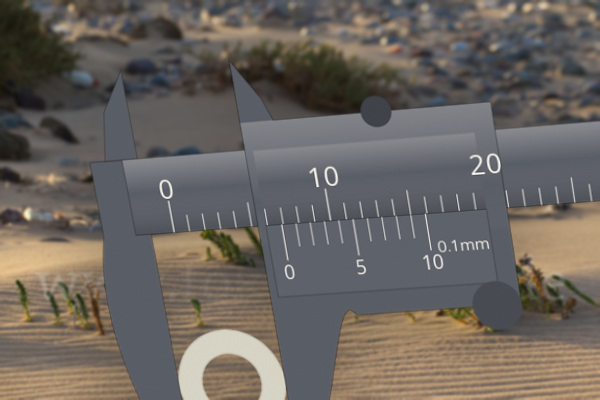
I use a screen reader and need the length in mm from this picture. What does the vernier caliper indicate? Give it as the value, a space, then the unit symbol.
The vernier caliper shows 6.9 mm
